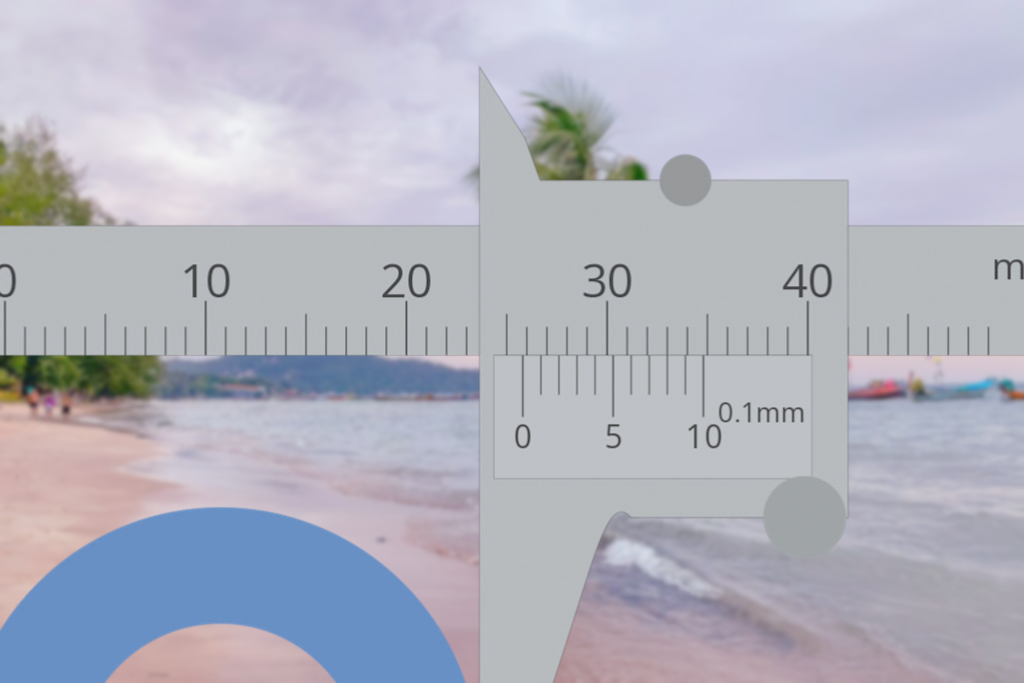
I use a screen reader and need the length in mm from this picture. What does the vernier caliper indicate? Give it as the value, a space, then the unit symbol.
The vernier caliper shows 25.8 mm
